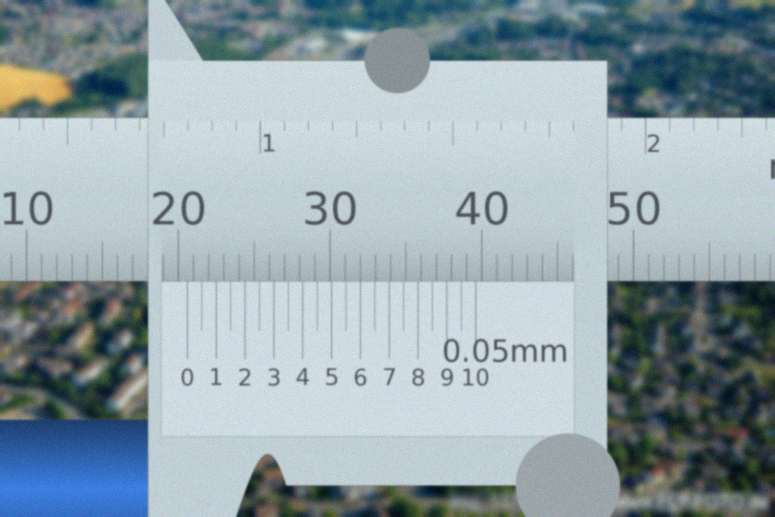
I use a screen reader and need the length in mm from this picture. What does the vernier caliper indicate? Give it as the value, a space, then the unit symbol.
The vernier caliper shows 20.6 mm
